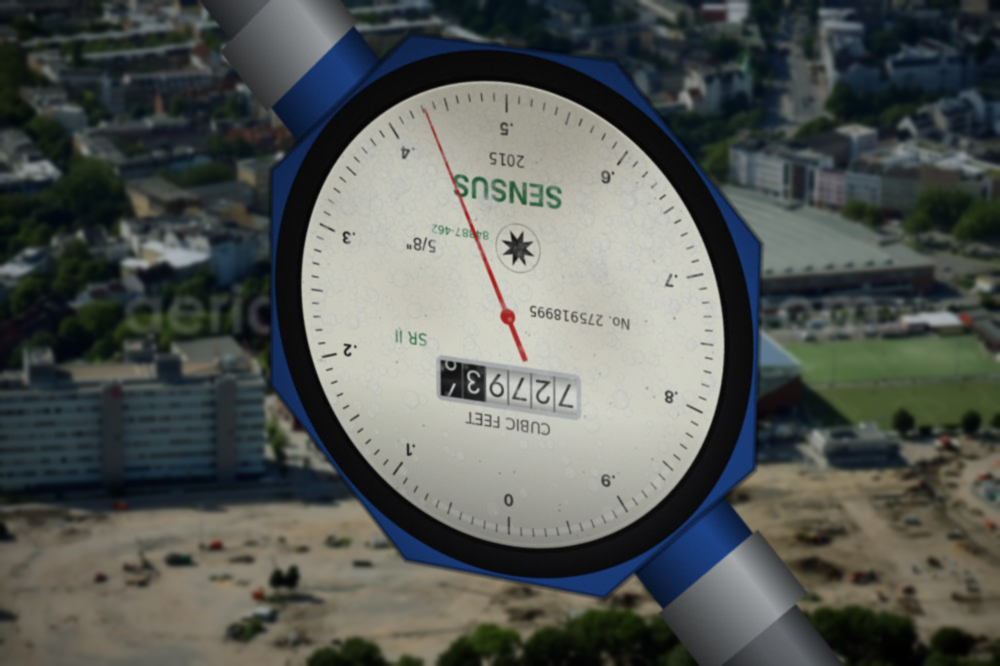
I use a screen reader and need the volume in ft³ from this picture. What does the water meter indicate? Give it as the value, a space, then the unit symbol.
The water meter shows 727937.43 ft³
